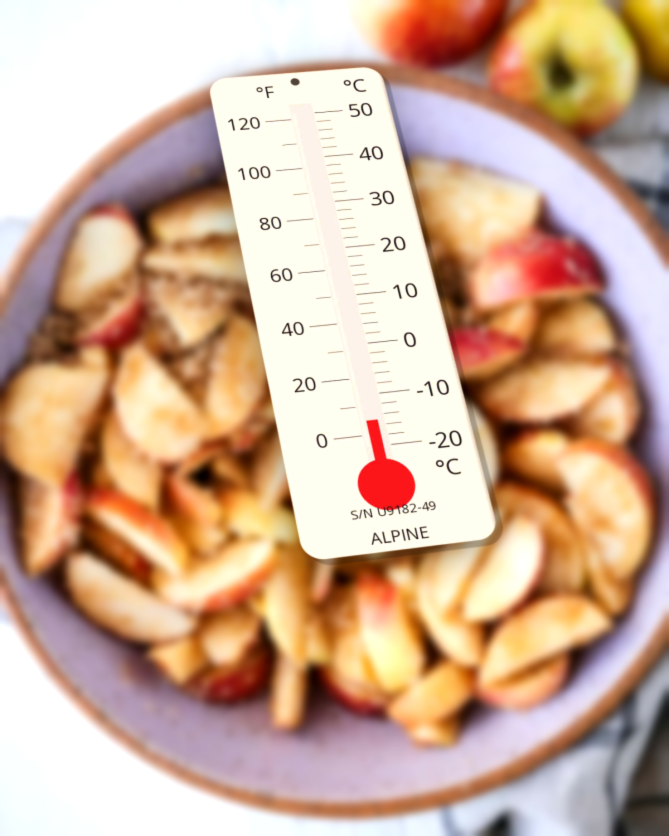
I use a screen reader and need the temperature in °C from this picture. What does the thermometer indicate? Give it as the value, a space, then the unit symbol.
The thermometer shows -15 °C
